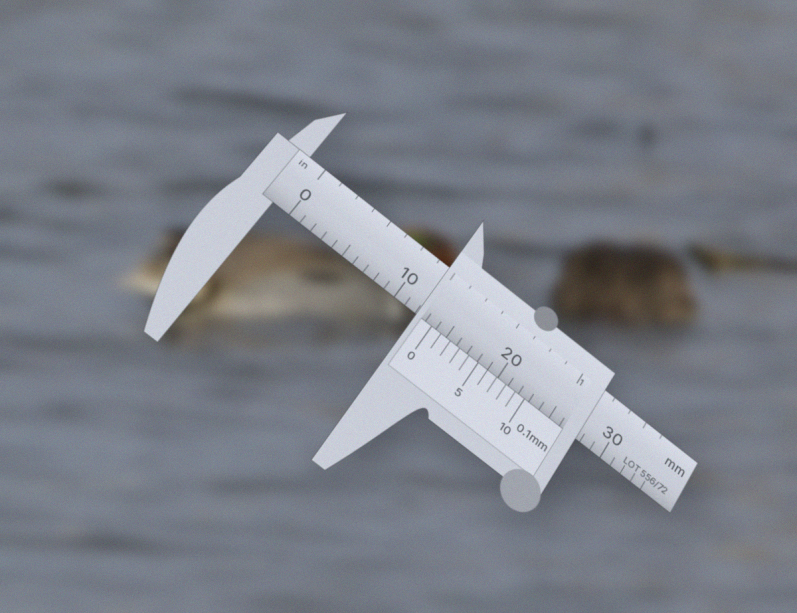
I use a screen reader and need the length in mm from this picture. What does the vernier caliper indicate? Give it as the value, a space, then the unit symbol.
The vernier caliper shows 13.6 mm
